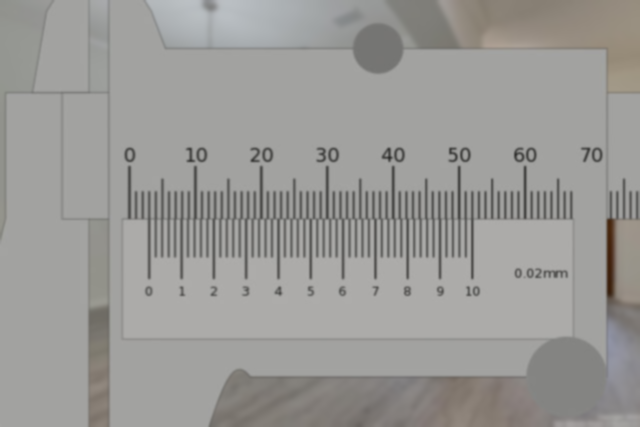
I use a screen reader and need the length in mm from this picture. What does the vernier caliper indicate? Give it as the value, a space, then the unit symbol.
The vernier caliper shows 3.0 mm
